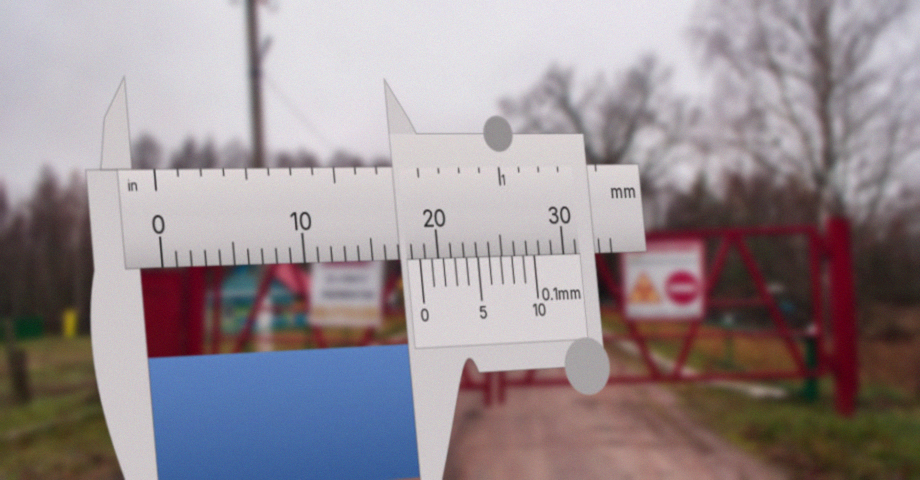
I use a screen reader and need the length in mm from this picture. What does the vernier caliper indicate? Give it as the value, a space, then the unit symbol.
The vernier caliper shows 18.6 mm
